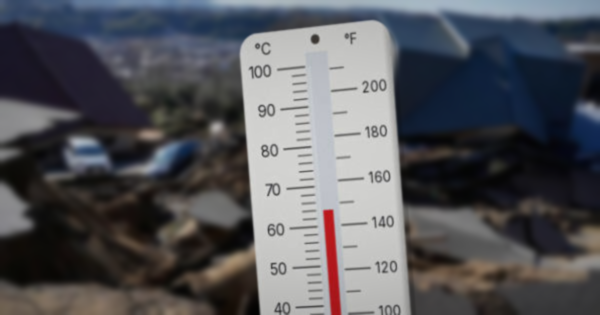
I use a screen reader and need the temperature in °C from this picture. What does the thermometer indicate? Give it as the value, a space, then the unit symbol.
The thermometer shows 64 °C
